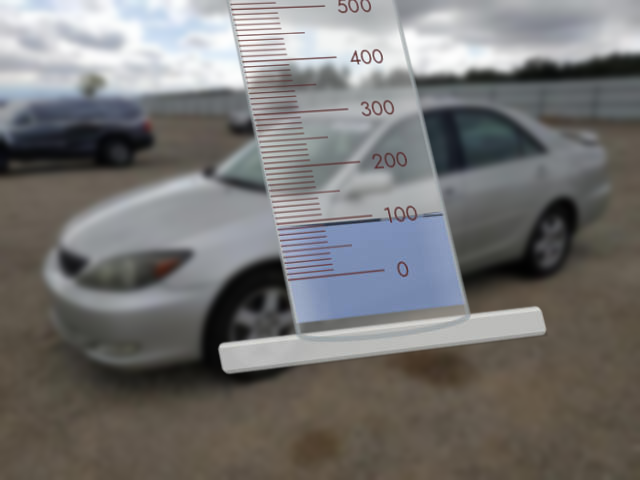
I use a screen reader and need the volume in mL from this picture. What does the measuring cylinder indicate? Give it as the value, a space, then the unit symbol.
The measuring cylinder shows 90 mL
